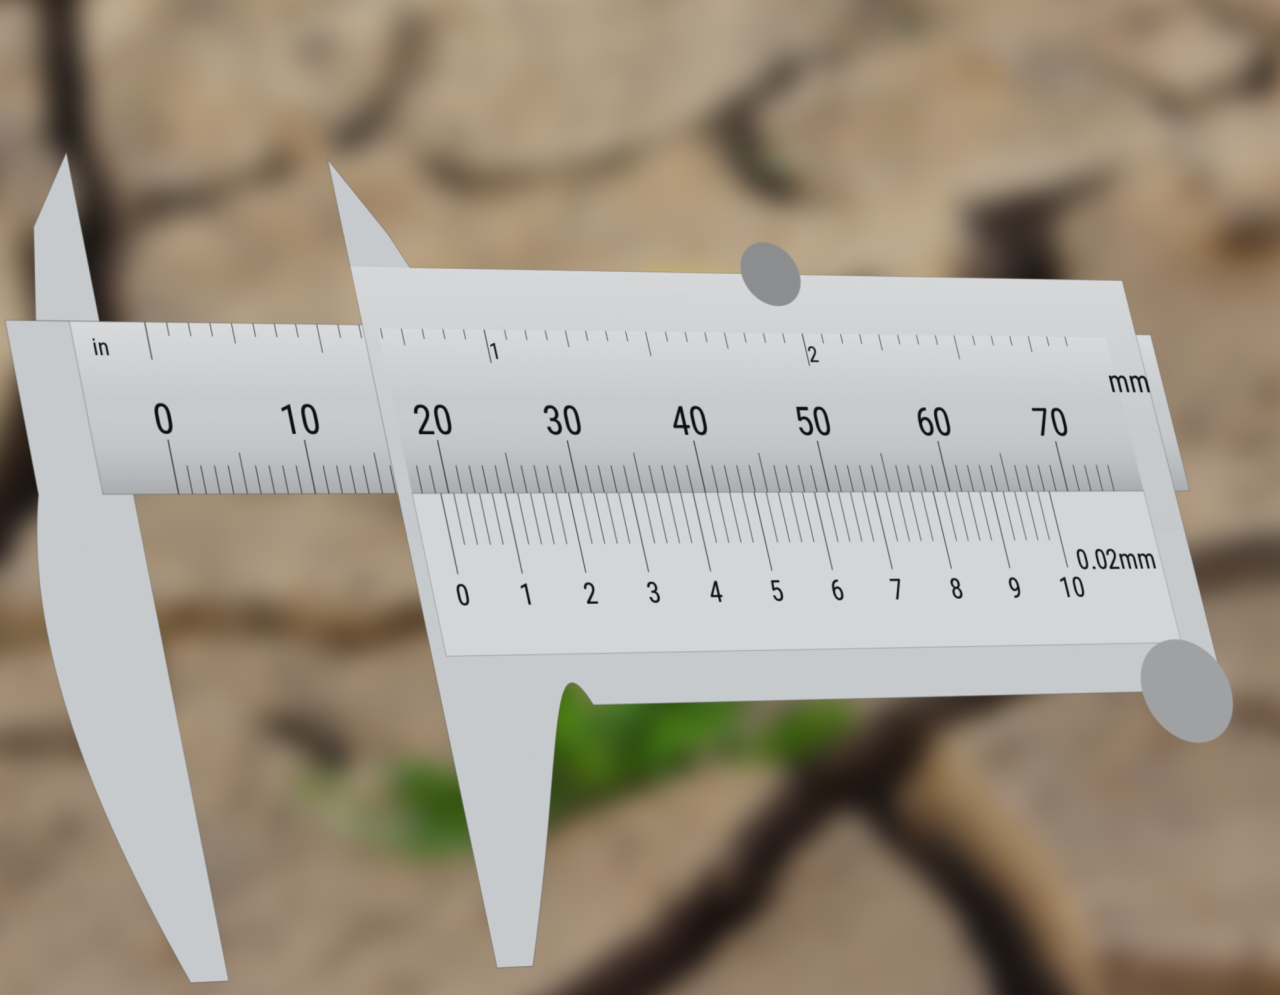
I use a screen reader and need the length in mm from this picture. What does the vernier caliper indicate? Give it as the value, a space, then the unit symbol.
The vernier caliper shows 19.4 mm
